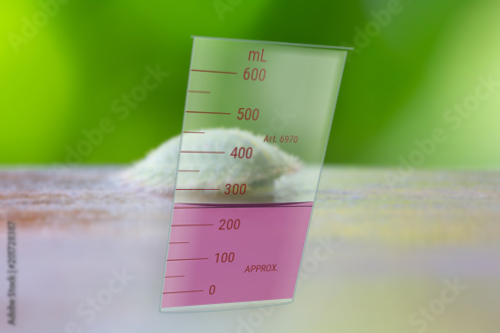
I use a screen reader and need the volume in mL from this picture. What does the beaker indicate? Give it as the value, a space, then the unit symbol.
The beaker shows 250 mL
